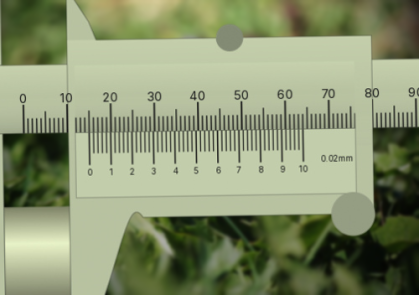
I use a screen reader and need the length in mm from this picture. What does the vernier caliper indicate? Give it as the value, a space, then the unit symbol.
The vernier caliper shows 15.0 mm
